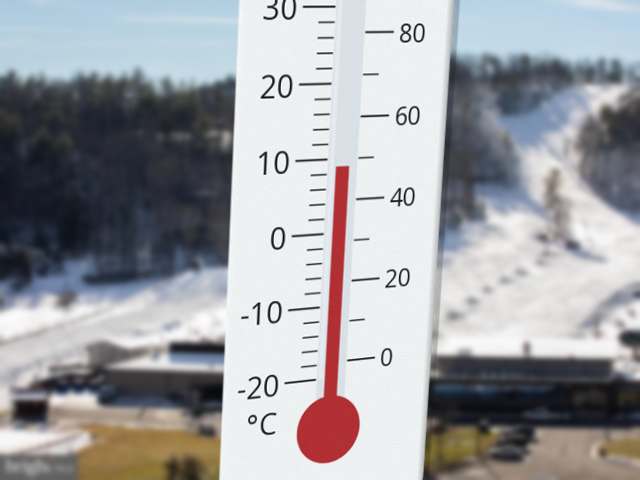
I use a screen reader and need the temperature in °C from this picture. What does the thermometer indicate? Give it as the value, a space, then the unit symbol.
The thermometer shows 9 °C
